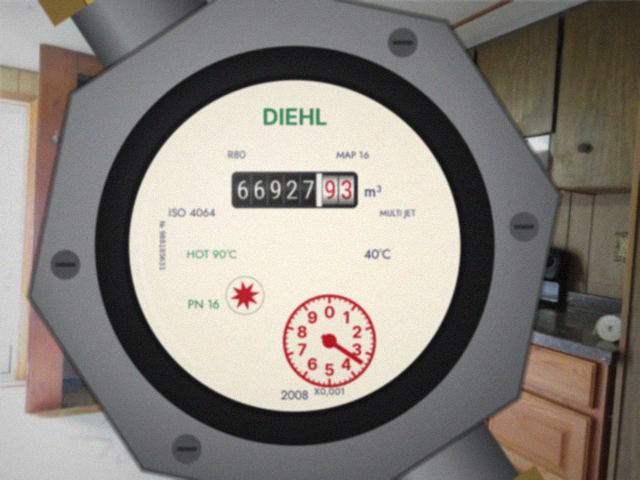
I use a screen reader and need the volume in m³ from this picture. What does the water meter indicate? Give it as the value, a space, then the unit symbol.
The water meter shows 66927.933 m³
